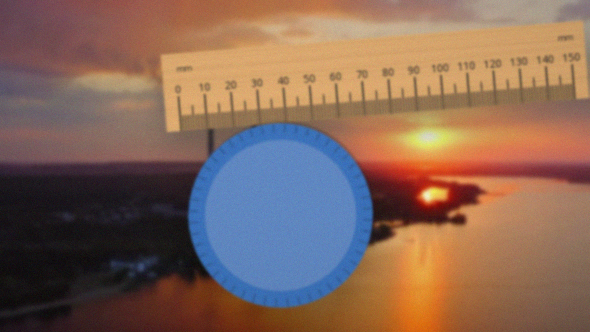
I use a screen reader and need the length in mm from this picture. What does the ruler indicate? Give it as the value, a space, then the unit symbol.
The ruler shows 70 mm
